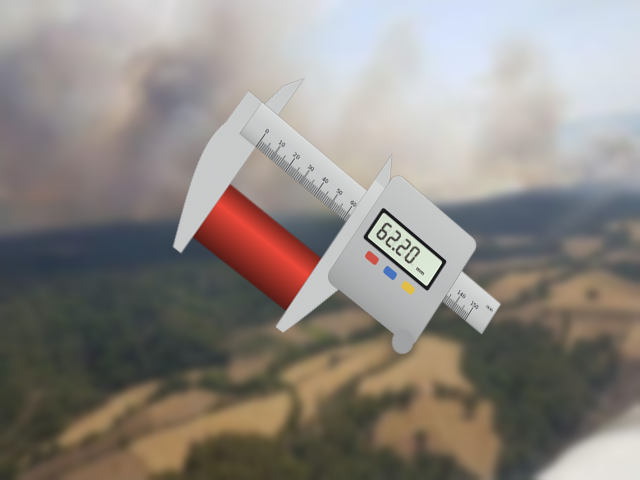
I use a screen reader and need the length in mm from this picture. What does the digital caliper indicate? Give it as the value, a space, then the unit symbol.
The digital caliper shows 62.20 mm
